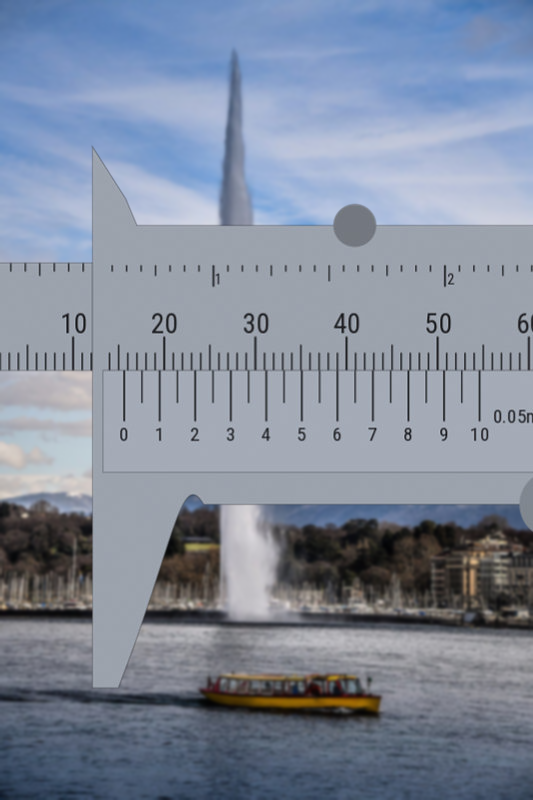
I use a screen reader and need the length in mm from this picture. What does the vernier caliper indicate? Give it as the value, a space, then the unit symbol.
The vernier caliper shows 15.6 mm
